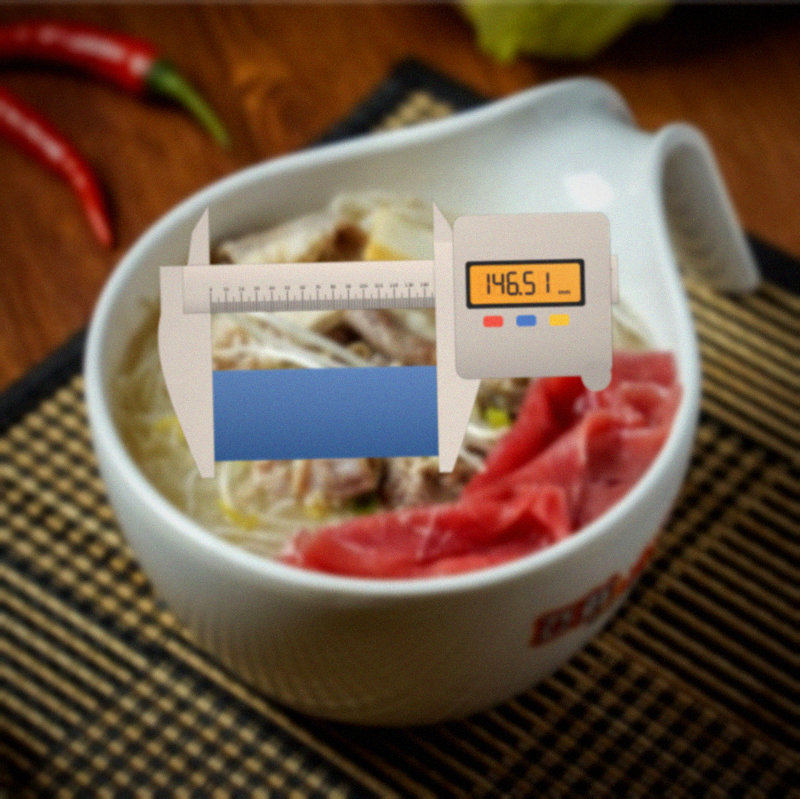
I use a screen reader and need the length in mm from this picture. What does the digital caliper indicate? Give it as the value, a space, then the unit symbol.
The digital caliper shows 146.51 mm
